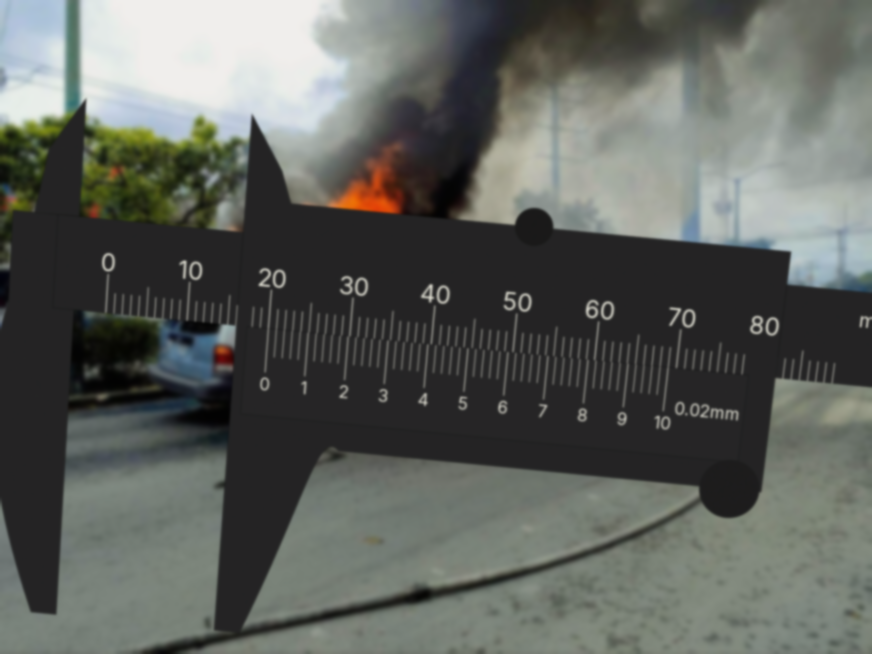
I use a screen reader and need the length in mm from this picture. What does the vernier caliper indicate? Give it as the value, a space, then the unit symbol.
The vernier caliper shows 20.0 mm
